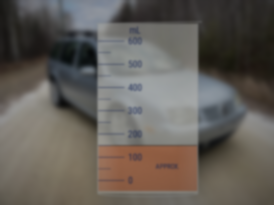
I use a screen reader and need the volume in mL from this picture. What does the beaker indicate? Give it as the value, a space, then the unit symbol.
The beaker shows 150 mL
